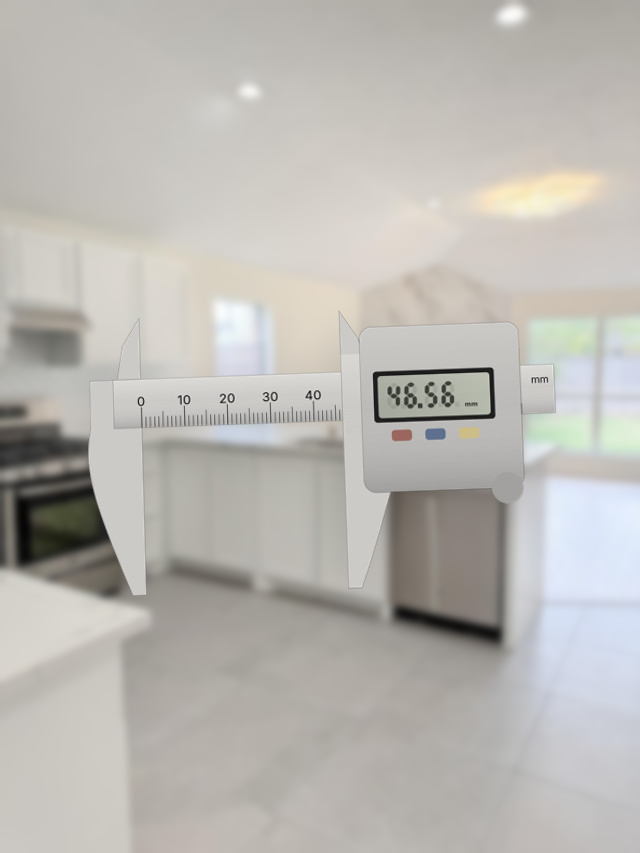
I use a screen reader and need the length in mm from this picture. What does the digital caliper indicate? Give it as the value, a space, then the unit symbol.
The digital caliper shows 46.56 mm
